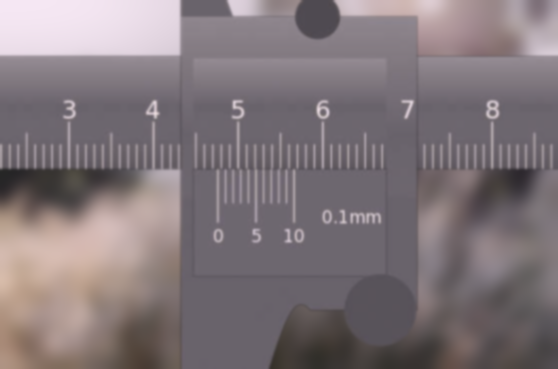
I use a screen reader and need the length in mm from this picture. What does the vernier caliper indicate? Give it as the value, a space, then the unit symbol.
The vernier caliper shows 47.6 mm
